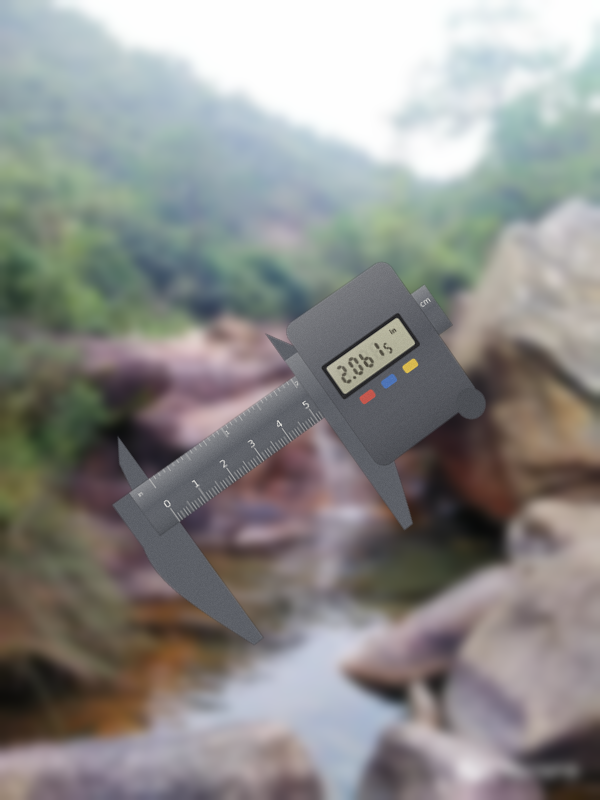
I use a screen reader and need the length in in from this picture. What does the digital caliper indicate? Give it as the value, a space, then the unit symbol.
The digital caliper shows 2.0615 in
